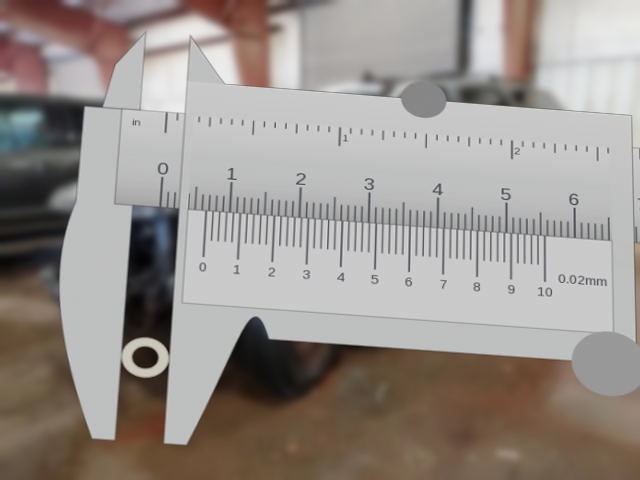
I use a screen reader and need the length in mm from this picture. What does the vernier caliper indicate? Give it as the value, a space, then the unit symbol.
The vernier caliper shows 6.6 mm
